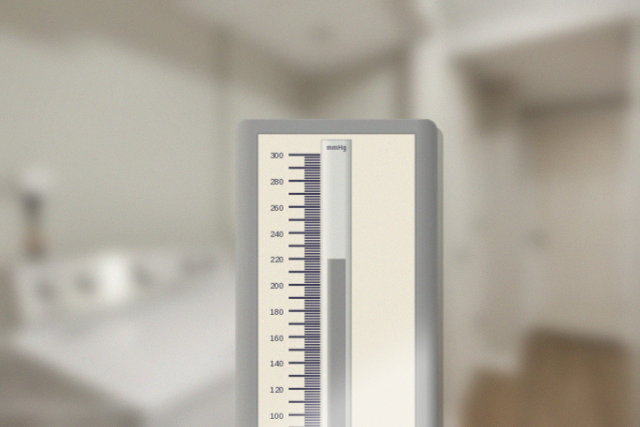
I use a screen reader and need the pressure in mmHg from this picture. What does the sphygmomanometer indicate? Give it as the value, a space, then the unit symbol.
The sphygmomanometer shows 220 mmHg
